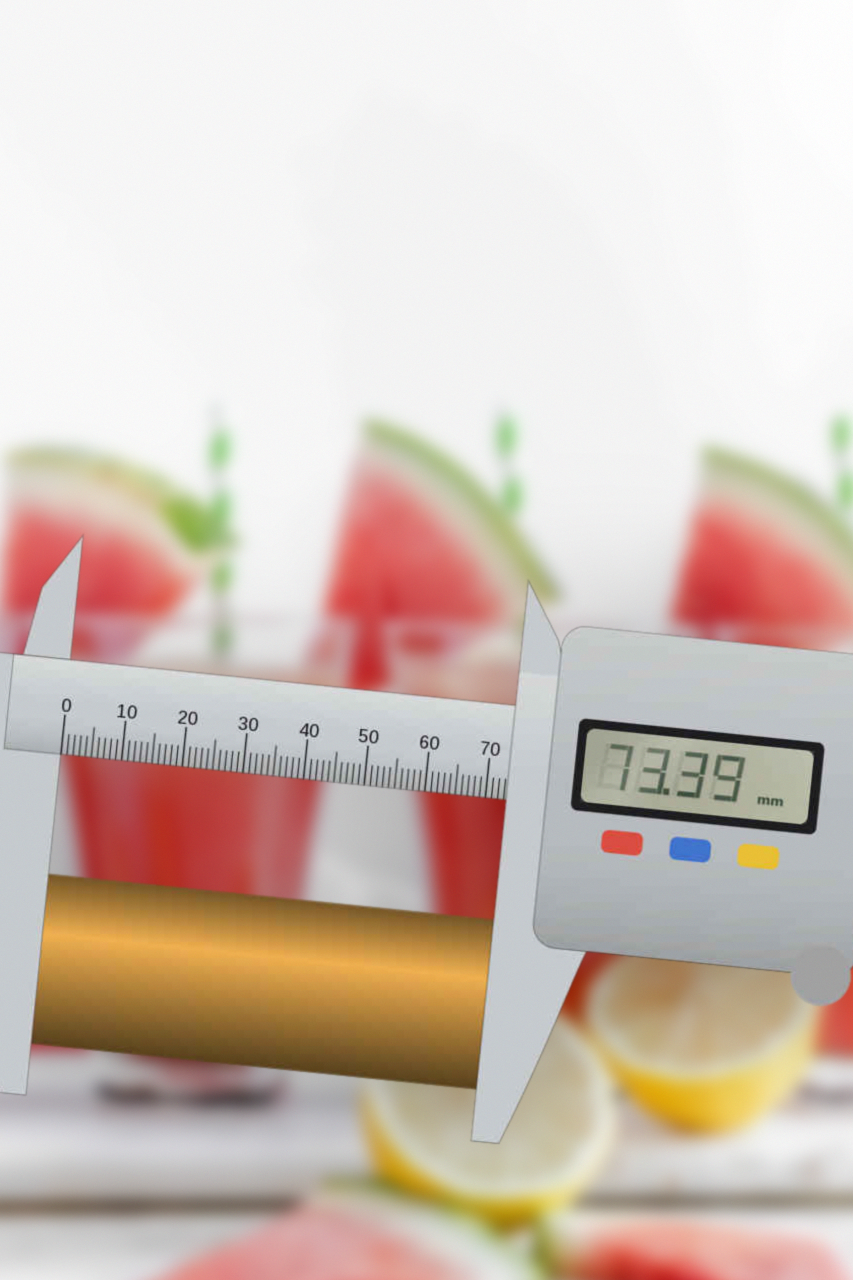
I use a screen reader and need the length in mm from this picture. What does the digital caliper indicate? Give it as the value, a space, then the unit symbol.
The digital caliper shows 73.39 mm
